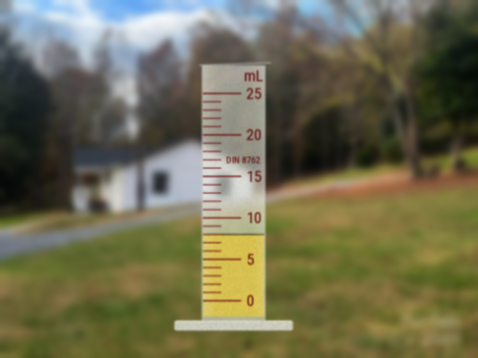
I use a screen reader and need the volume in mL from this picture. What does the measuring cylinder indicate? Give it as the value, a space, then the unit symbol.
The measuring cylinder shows 8 mL
